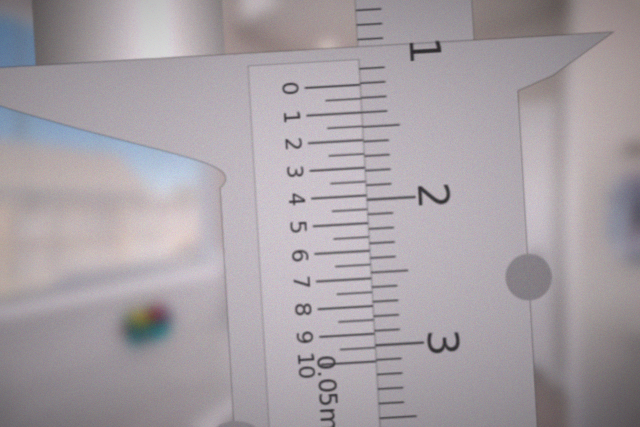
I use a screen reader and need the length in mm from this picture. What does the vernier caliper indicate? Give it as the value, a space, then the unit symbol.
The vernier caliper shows 12.1 mm
